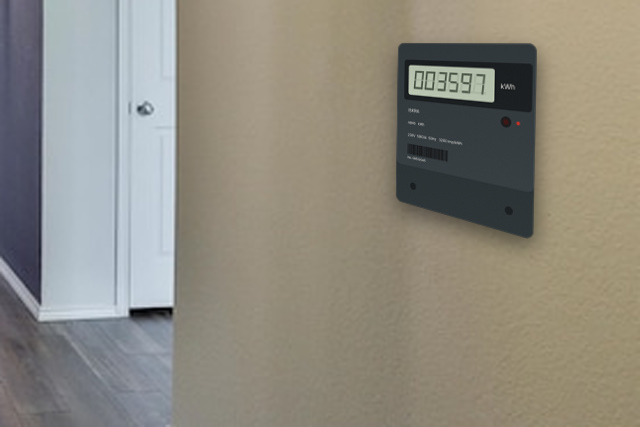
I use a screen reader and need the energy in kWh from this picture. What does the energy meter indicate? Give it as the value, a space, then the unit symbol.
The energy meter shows 3597 kWh
